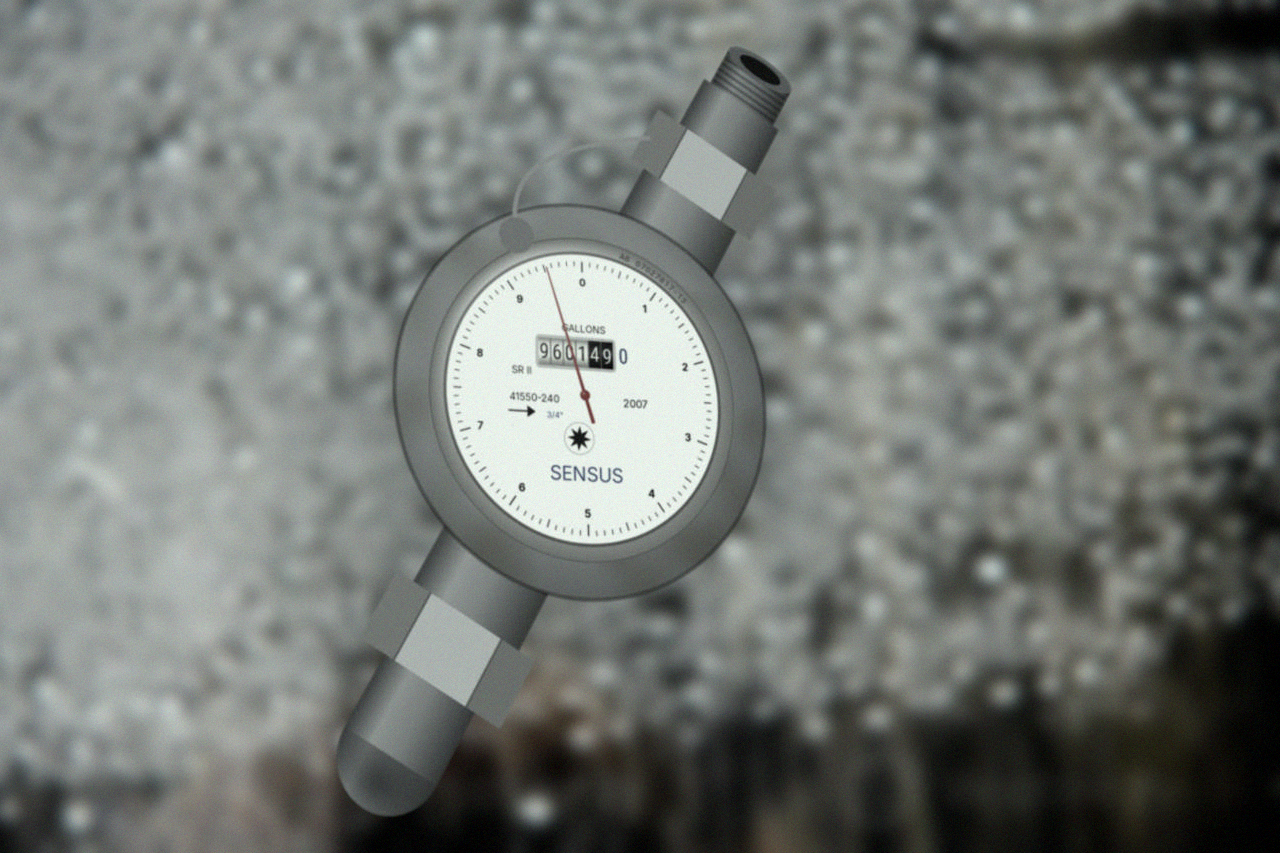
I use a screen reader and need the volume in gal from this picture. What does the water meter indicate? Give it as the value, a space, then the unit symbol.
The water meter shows 9601489.5 gal
